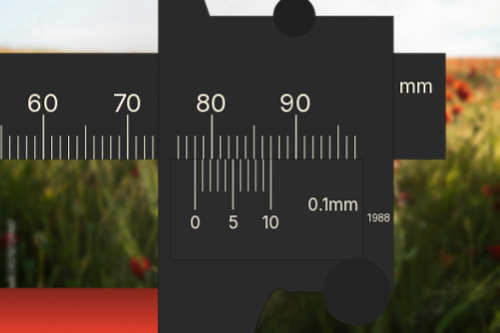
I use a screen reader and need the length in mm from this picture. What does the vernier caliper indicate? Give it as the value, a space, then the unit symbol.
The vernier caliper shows 78.0 mm
